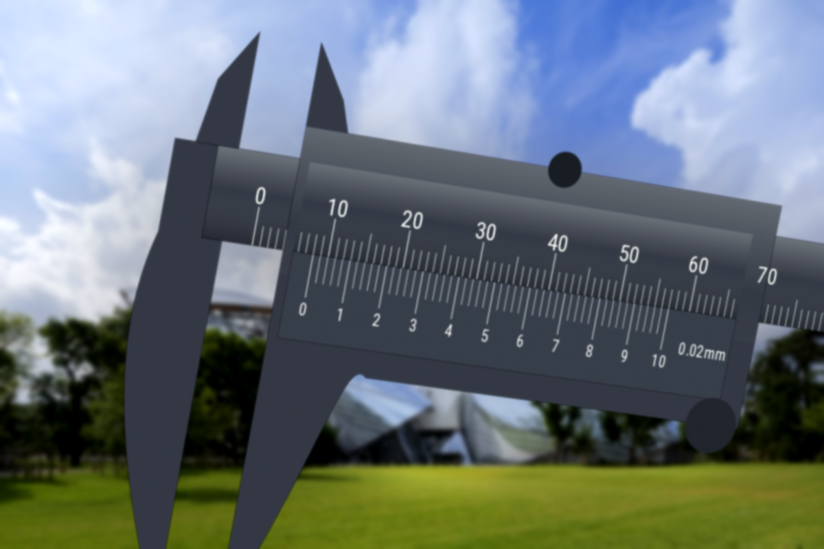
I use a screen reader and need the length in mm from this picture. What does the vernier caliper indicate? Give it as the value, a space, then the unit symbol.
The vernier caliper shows 8.0 mm
